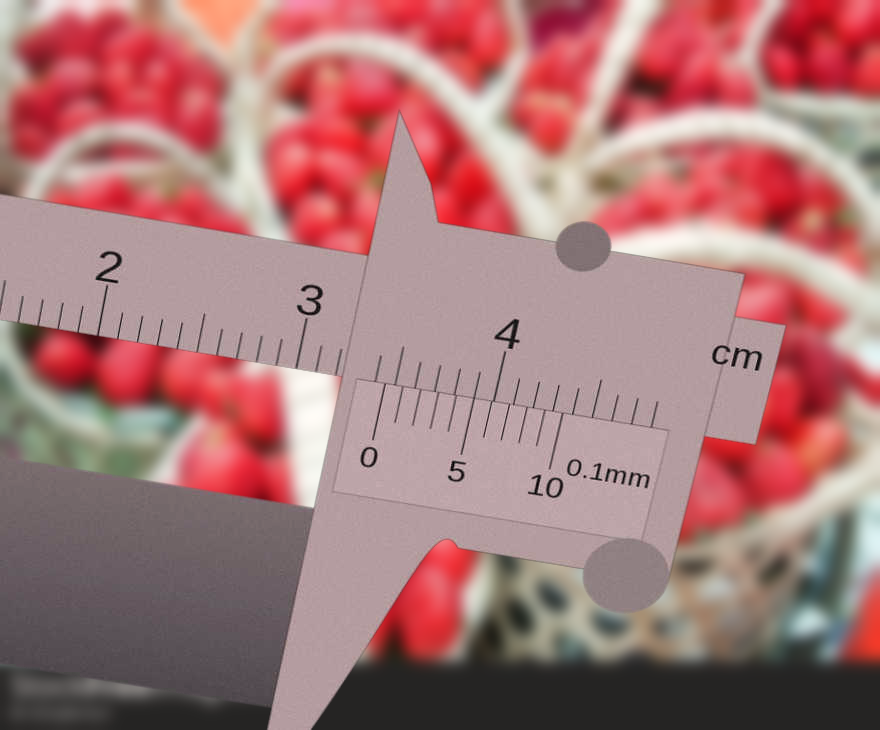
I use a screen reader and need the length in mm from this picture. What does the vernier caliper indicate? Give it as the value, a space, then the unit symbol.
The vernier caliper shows 34.5 mm
